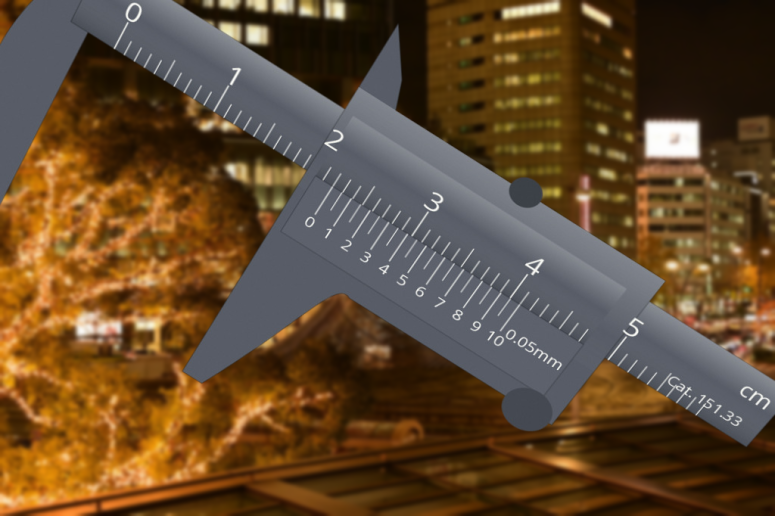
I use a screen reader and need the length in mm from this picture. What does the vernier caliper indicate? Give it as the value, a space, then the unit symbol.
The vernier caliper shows 22.0 mm
